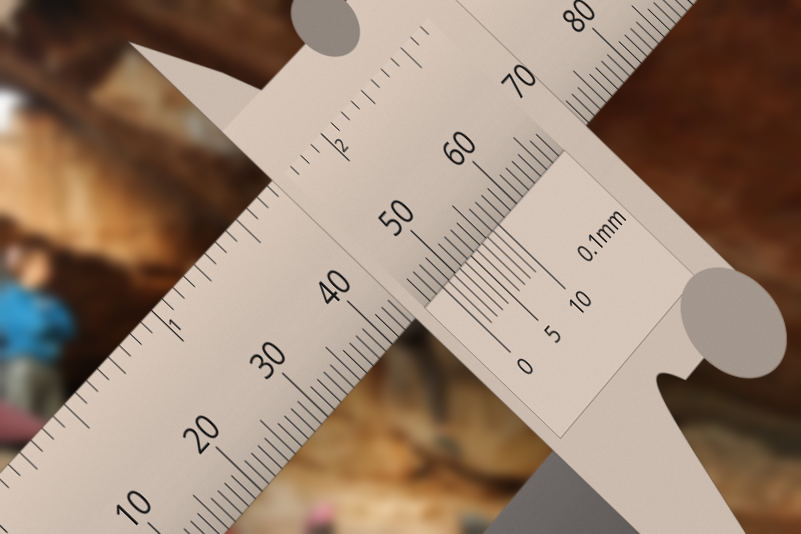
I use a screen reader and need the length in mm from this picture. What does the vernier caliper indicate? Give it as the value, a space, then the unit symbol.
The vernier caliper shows 48.0 mm
